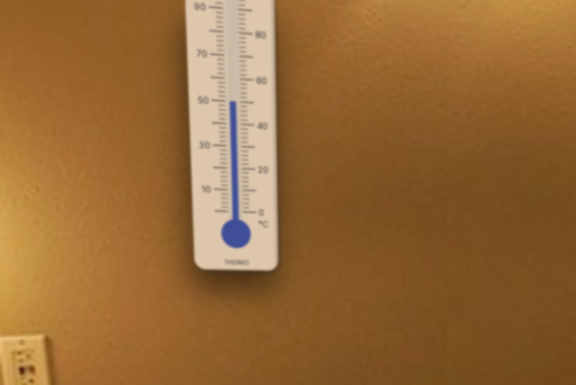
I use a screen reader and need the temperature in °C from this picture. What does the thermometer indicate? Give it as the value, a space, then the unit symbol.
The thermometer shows 50 °C
